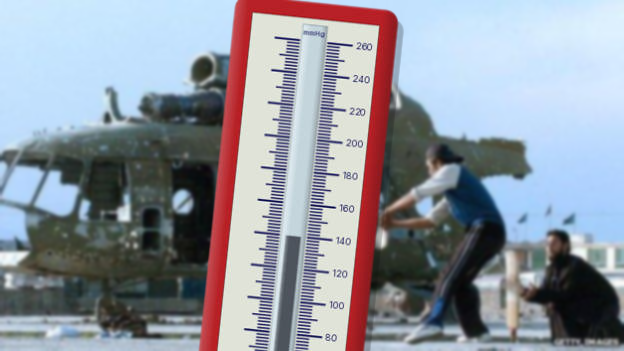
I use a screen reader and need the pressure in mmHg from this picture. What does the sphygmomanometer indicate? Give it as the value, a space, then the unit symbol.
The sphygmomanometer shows 140 mmHg
